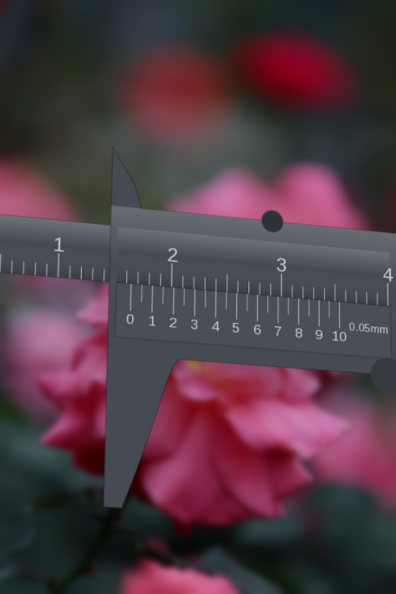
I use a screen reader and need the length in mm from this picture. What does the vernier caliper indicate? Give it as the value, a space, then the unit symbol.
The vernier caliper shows 16.4 mm
